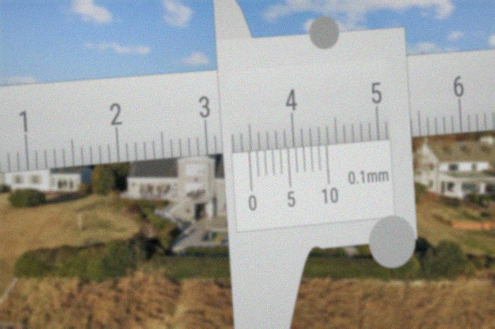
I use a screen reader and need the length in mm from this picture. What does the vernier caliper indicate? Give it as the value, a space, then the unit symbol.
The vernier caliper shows 34.8 mm
